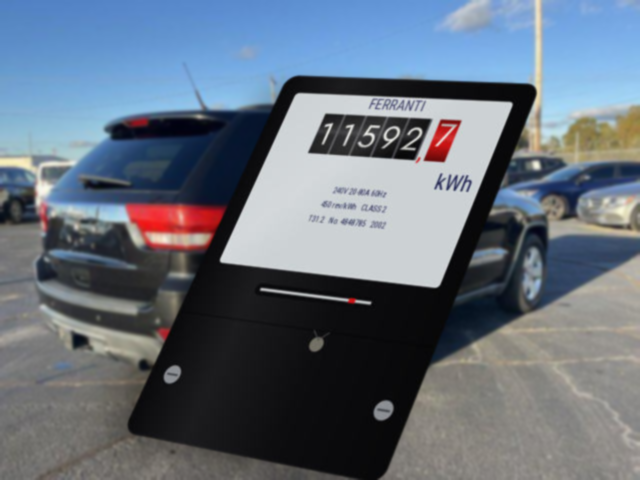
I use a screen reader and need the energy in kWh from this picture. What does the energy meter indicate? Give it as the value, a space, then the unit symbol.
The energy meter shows 11592.7 kWh
